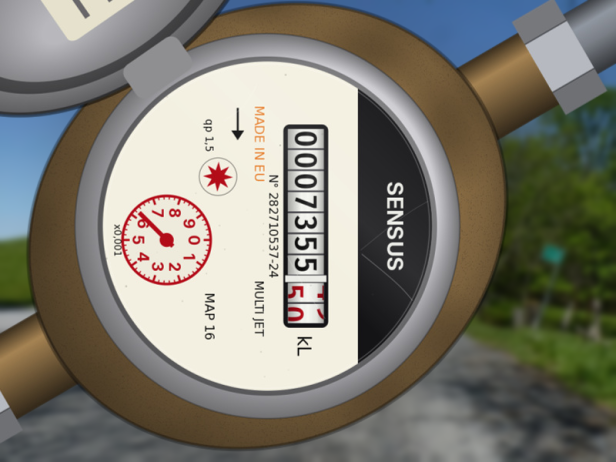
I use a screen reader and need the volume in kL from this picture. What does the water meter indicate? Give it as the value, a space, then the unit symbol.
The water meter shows 7355.496 kL
